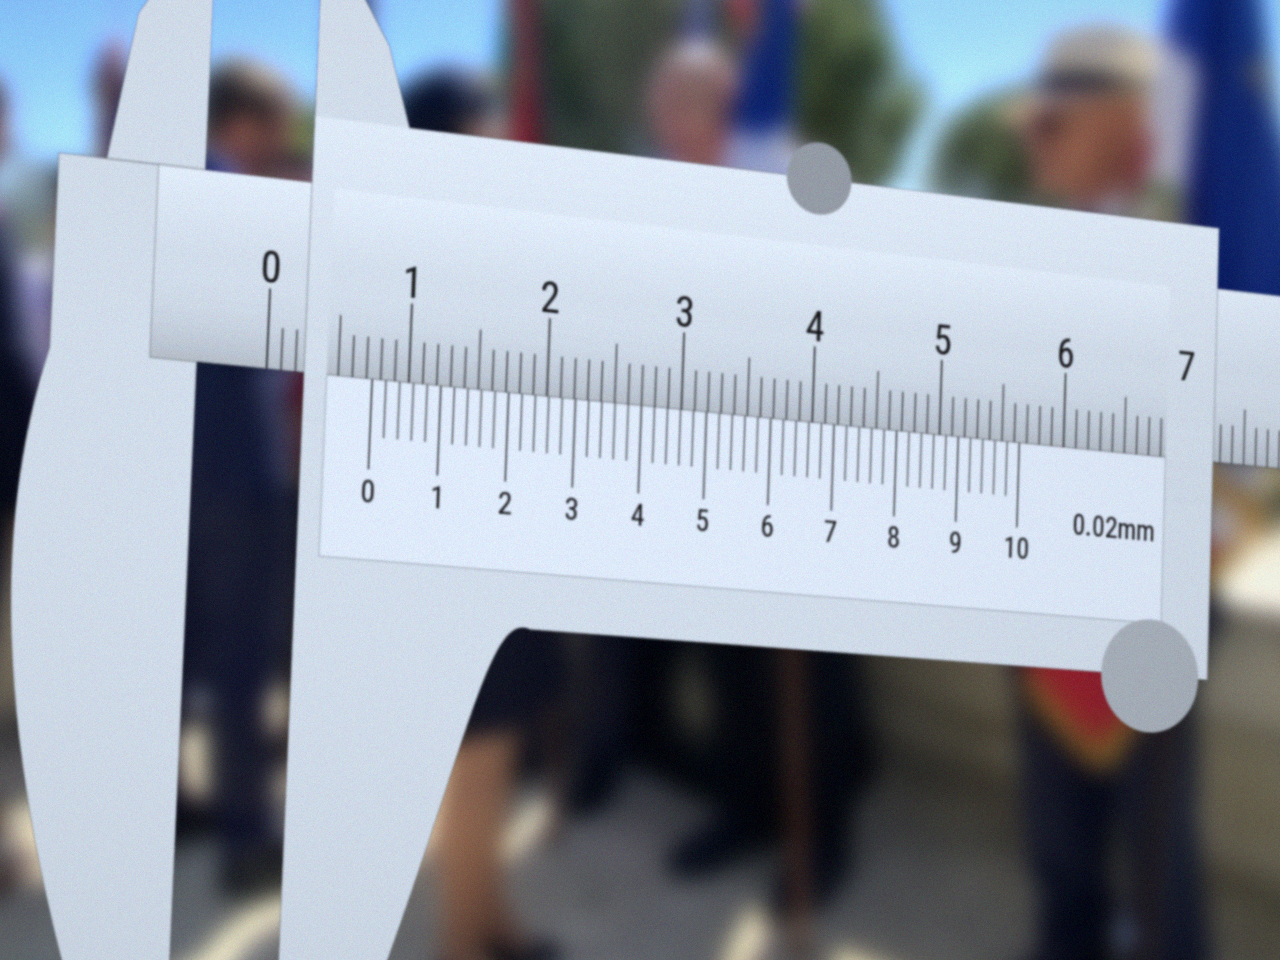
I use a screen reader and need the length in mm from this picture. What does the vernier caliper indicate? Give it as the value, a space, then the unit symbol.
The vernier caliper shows 7.4 mm
